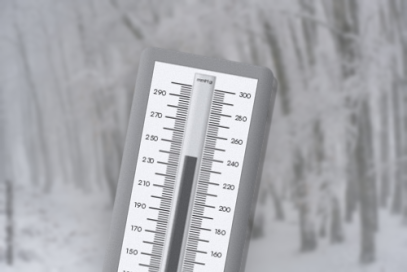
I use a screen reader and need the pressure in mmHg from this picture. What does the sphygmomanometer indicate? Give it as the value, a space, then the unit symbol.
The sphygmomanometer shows 240 mmHg
